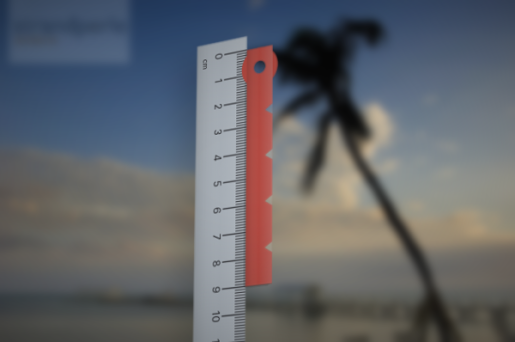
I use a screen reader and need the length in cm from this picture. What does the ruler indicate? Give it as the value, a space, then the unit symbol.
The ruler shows 9 cm
